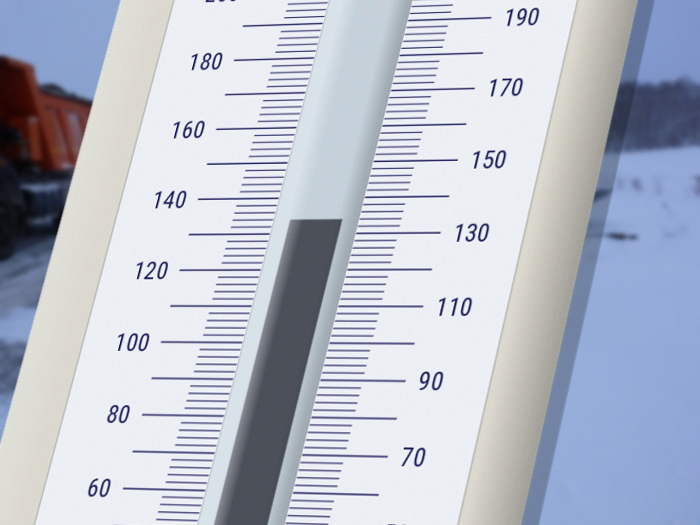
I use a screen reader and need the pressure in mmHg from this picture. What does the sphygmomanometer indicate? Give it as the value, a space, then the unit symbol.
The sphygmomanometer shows 134 mmHg
